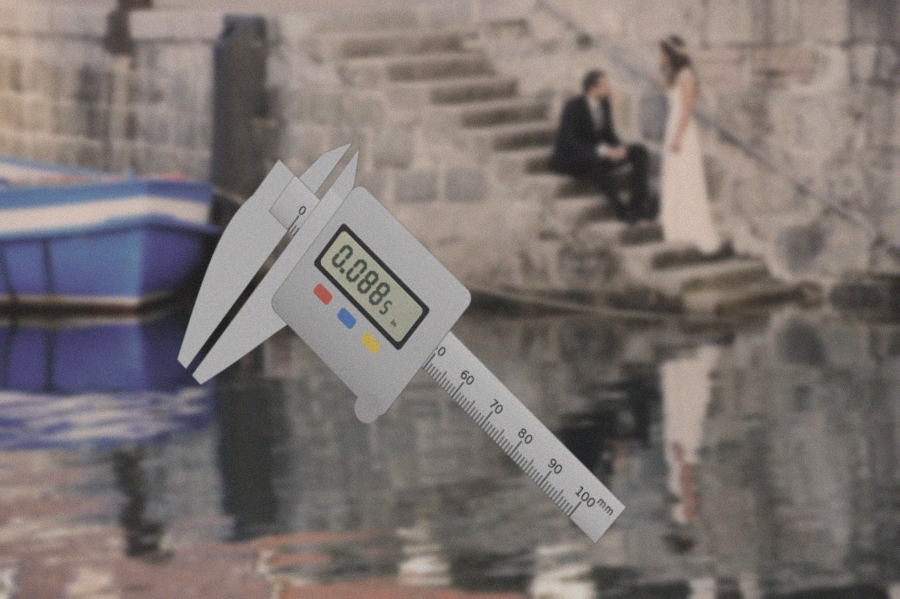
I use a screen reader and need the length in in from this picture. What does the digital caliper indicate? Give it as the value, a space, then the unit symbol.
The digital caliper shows 0.0885 in
